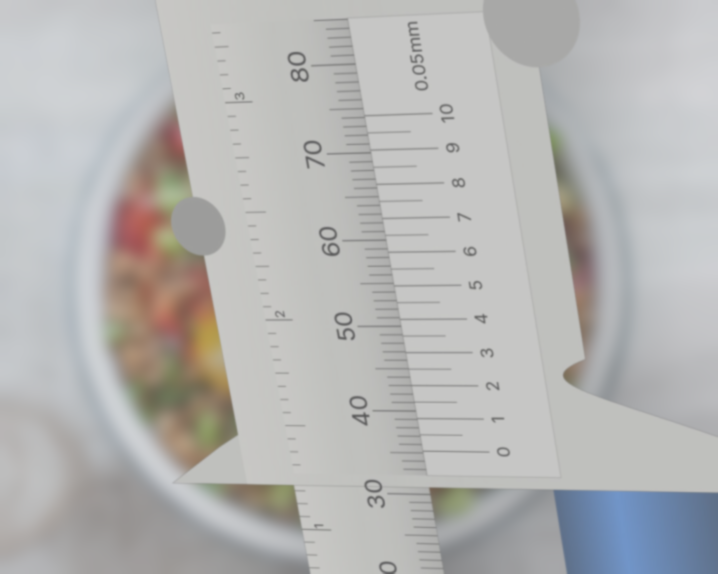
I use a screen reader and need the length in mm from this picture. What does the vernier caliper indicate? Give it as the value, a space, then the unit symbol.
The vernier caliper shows 35.2 mm
